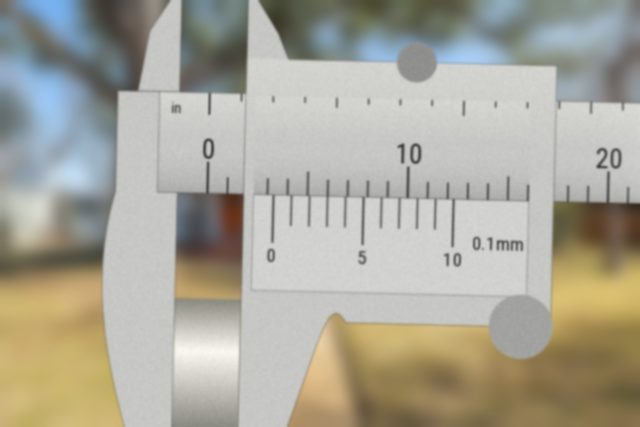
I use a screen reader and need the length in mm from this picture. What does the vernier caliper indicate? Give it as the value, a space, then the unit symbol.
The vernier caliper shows 3.3 mm
